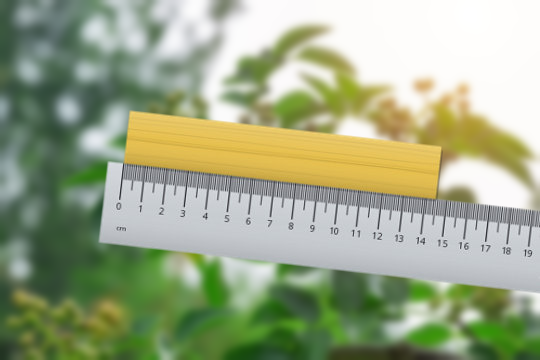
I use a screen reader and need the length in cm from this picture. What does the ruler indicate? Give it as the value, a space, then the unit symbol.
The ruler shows 14.5 cm
